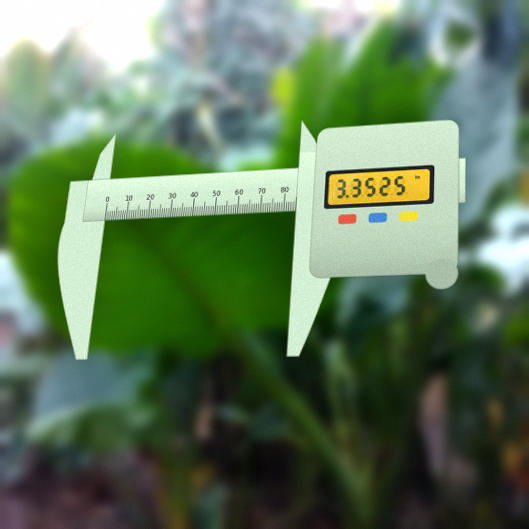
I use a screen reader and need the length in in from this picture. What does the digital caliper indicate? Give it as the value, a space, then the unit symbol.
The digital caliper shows 3.3525 in
